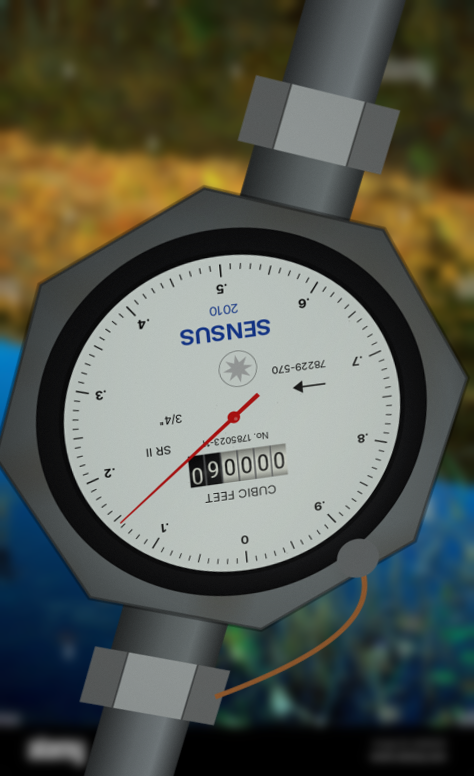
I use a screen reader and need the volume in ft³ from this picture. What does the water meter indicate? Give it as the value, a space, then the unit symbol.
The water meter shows 60.14 ft³
